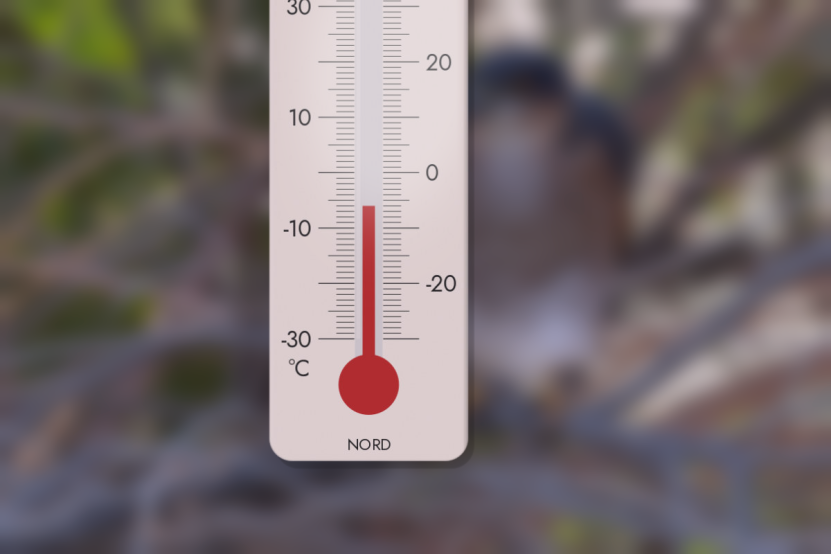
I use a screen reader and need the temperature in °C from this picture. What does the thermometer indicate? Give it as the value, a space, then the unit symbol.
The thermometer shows -6 °C
